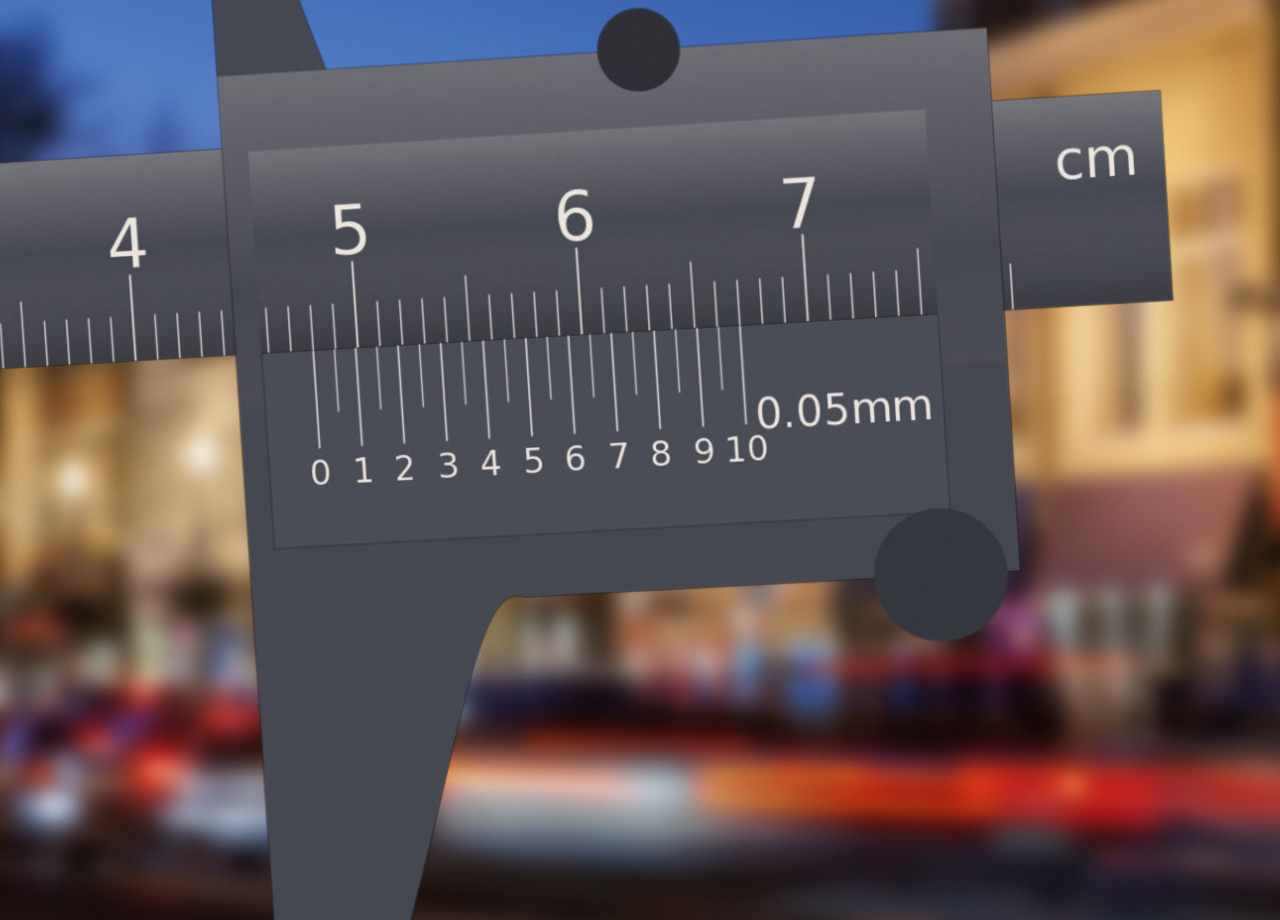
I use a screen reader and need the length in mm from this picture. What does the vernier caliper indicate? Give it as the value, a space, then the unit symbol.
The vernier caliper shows 48.0 mm
